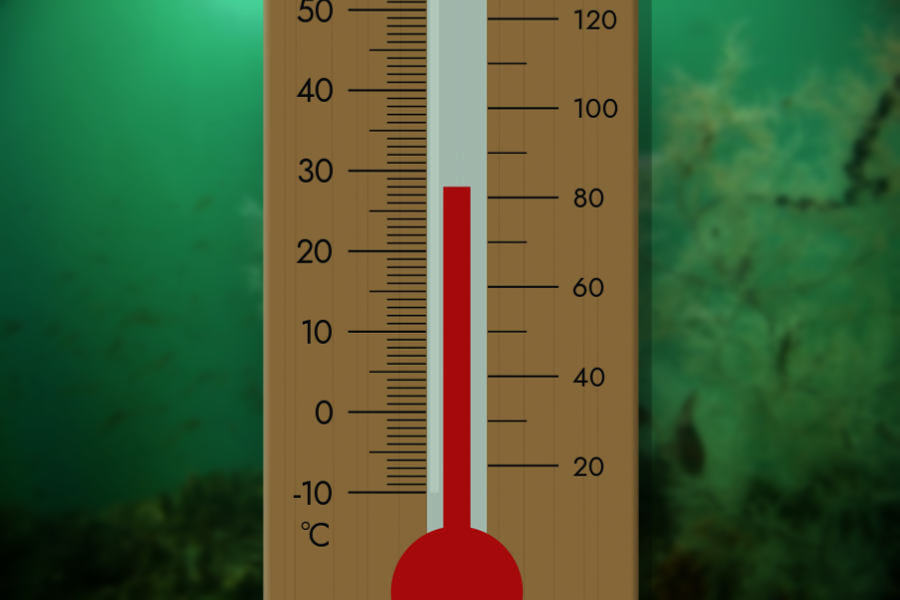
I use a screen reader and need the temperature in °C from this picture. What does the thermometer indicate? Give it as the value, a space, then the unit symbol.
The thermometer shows 28 °C
